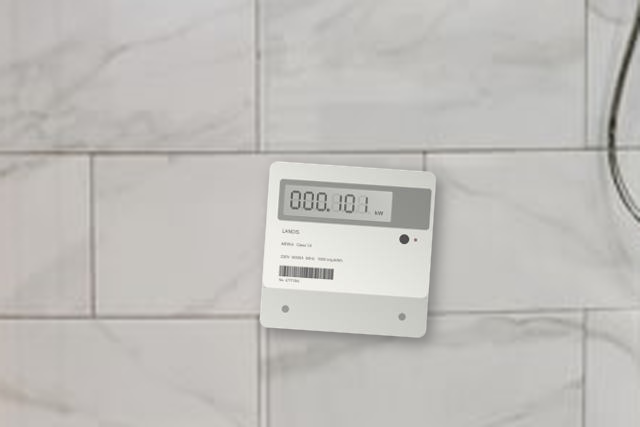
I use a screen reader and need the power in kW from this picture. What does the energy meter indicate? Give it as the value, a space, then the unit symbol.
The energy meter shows 0.101 kW
